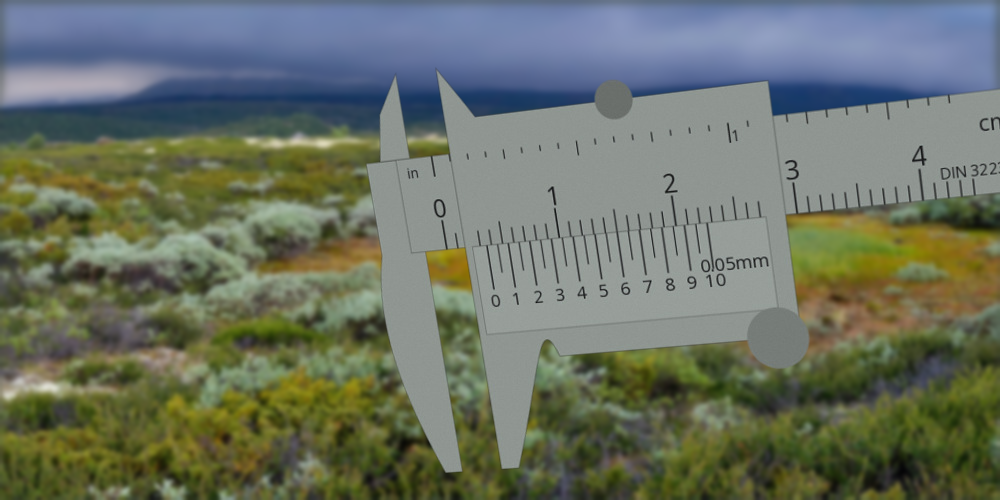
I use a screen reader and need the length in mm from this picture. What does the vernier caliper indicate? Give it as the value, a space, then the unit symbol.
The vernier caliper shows 3.6 mm
